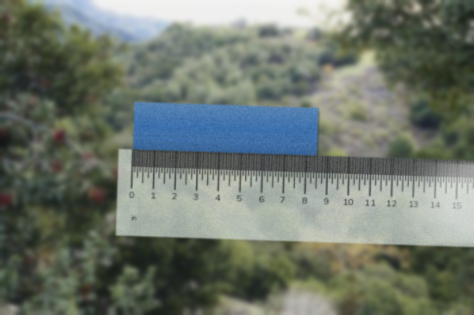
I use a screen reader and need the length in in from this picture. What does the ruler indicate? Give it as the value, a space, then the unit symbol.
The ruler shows 8.5 in
